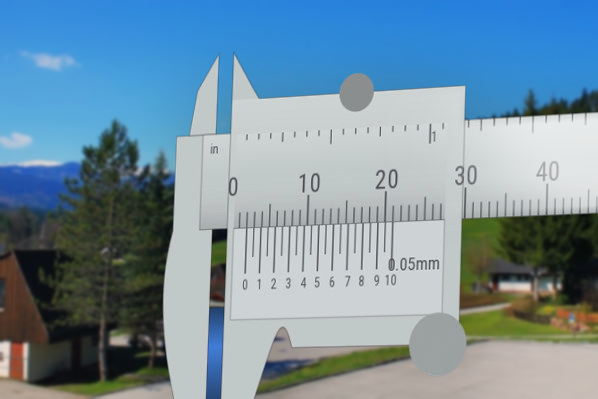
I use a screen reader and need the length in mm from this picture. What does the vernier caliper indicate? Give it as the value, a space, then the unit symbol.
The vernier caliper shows 2.0 mm
